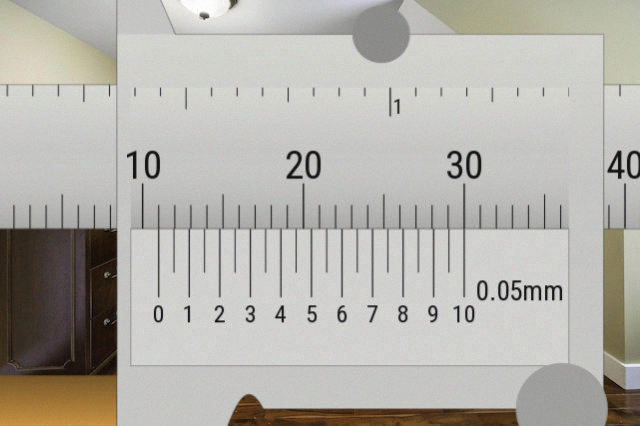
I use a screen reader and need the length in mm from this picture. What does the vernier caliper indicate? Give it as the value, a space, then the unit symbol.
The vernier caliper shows 11.0 mm
